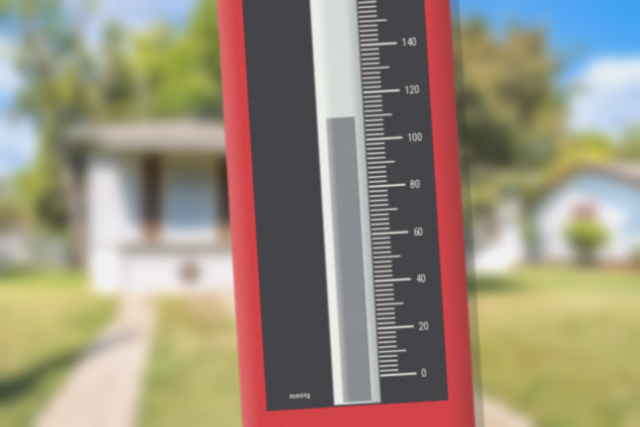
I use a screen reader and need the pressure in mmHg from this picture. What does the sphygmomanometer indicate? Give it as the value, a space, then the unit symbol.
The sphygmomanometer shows 110 mmHg
